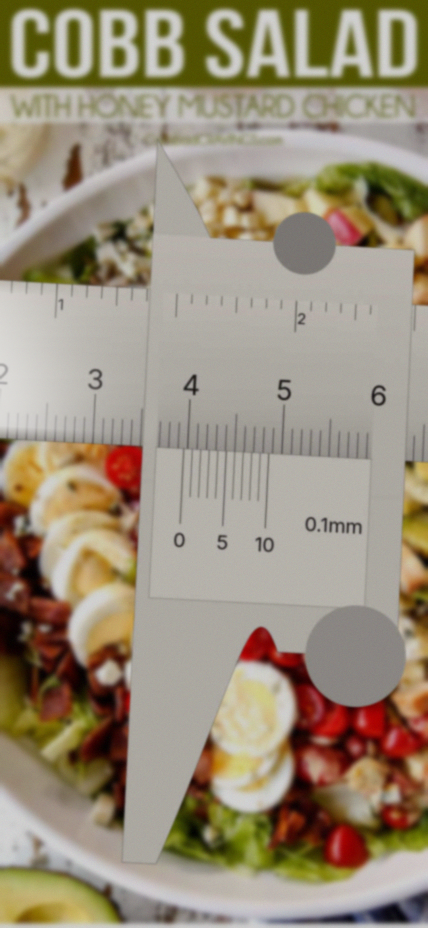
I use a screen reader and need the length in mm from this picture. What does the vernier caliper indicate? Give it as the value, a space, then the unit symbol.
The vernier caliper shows 39.6 mm
